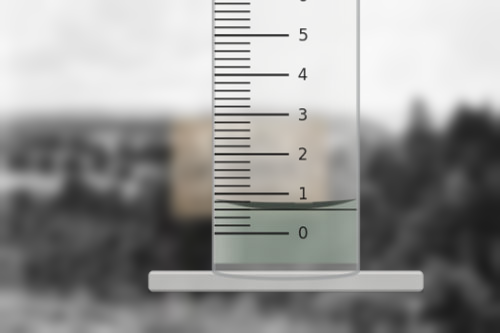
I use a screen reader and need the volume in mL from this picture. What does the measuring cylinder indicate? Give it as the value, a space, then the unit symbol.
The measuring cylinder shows 0.6 mL
